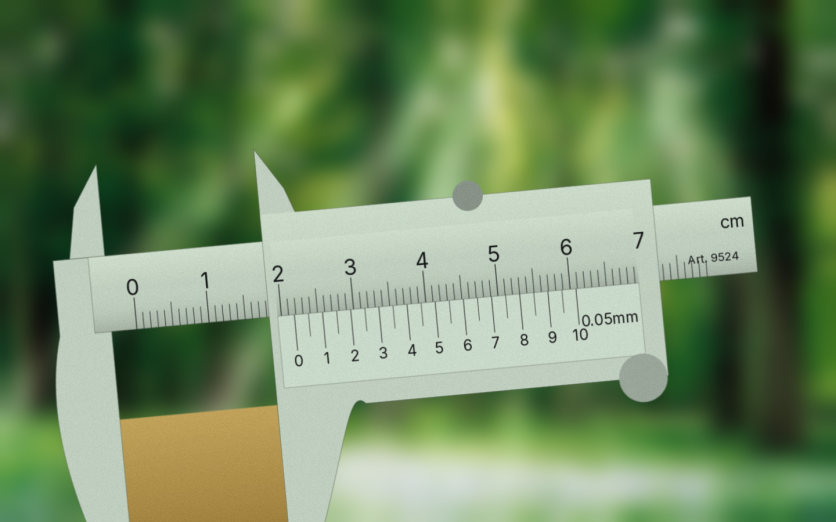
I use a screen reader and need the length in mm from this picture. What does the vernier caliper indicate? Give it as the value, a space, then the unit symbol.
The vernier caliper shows 21.8 mm
